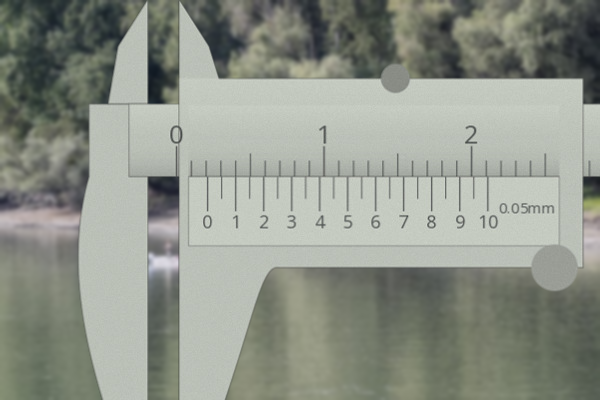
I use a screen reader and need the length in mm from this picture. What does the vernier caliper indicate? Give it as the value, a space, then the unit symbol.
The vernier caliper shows 2.1 mm
